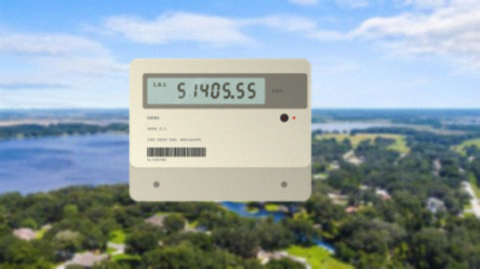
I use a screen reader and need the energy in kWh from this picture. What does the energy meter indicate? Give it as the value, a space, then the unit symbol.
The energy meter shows 51405.55 kWh
